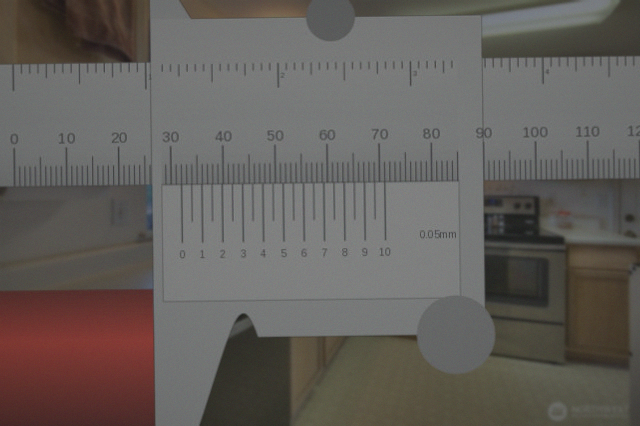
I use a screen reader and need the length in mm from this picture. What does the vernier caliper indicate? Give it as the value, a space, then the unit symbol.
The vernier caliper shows 32.0 mm
